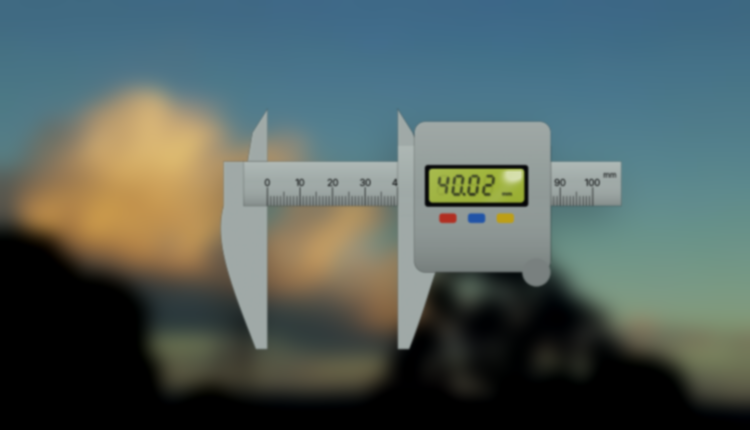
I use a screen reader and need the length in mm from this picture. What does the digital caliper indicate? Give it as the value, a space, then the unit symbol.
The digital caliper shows 40.02 mm
